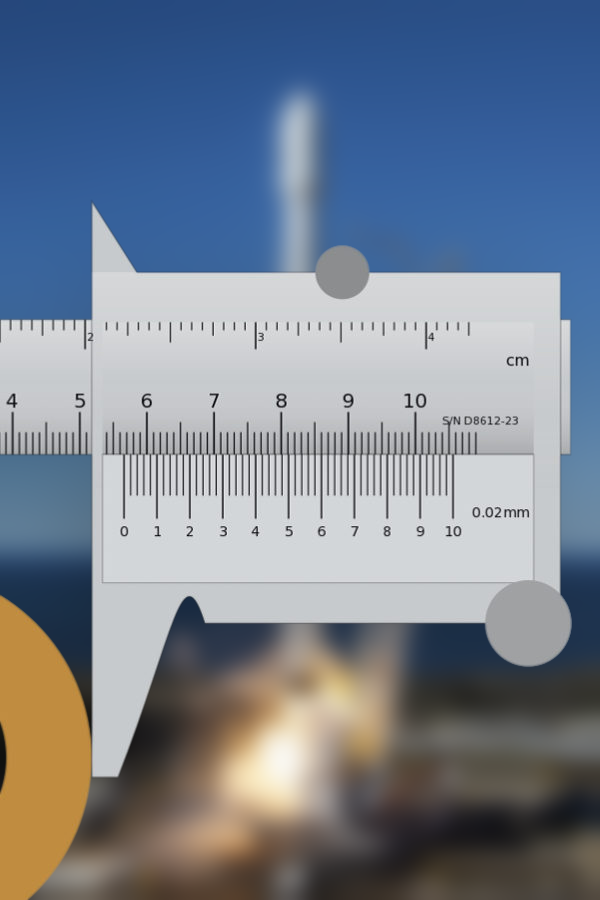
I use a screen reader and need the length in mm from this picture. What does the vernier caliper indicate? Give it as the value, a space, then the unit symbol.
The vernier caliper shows 56.6 mm
